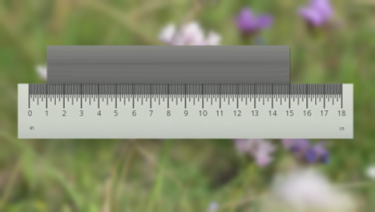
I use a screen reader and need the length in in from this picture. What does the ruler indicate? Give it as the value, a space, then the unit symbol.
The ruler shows 14 in
